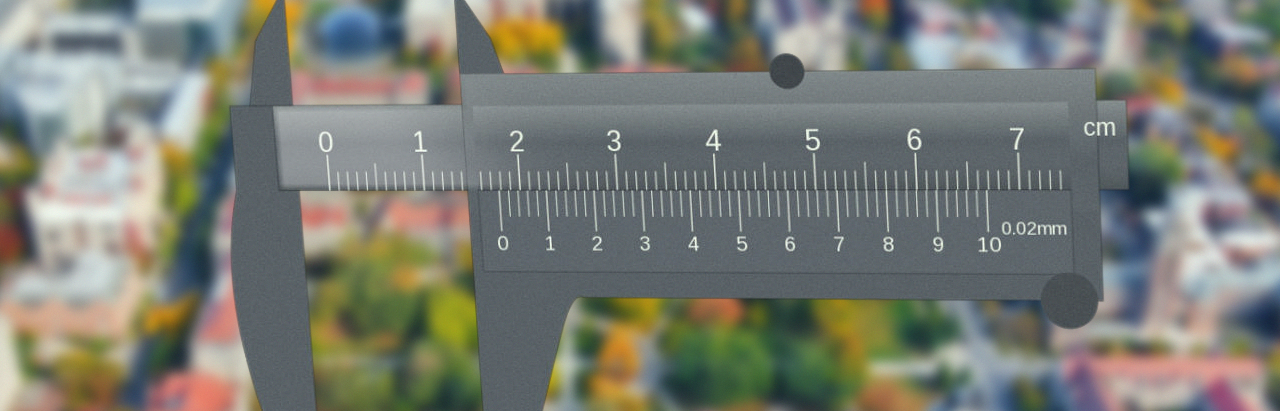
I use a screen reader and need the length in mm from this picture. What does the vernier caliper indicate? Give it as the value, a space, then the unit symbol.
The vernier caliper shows 17.8 mm
